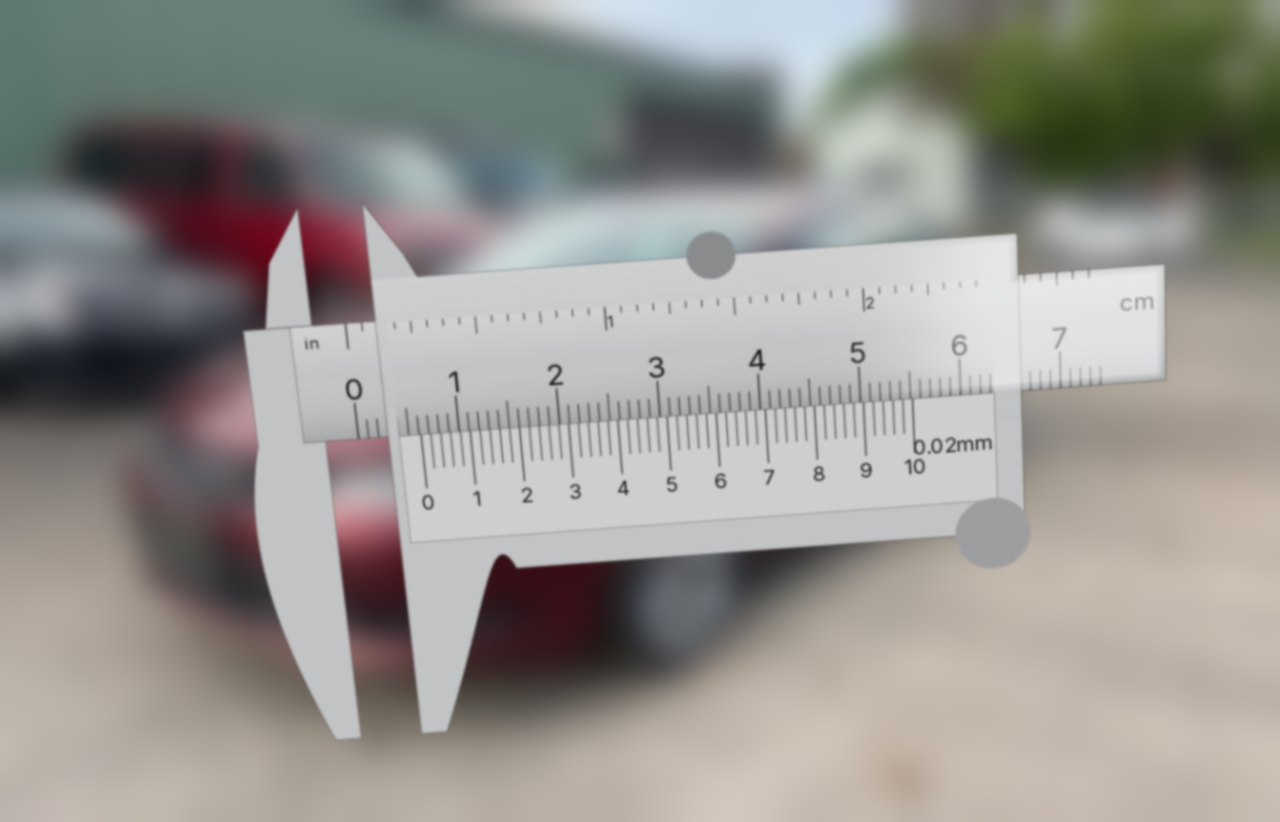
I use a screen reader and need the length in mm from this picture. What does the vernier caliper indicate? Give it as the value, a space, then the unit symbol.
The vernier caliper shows 6.2 mm
